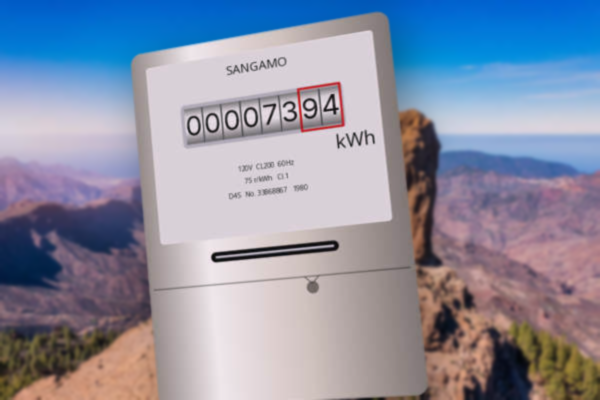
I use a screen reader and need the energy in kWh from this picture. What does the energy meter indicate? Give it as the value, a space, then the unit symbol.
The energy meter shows 73.94 kWh
